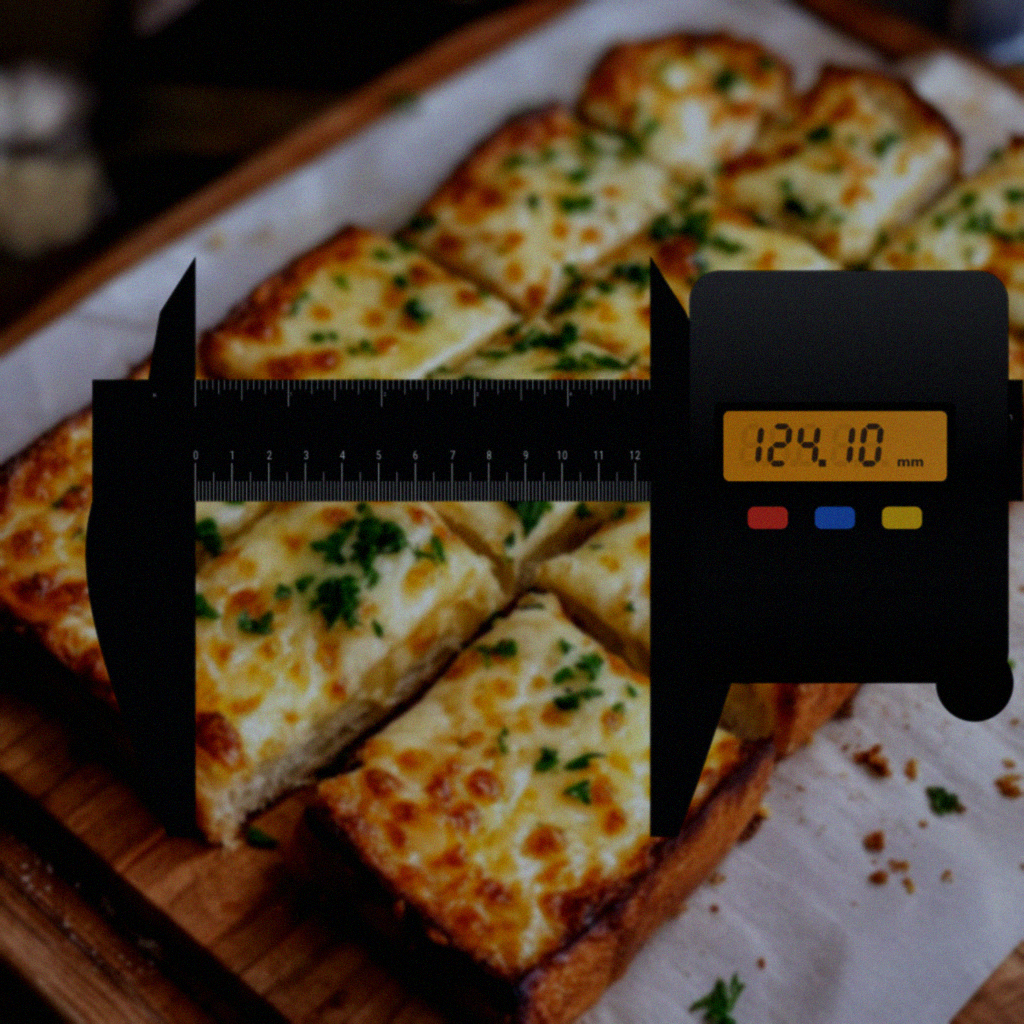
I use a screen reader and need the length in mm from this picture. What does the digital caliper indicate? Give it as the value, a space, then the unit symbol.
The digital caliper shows 124.10 mm
